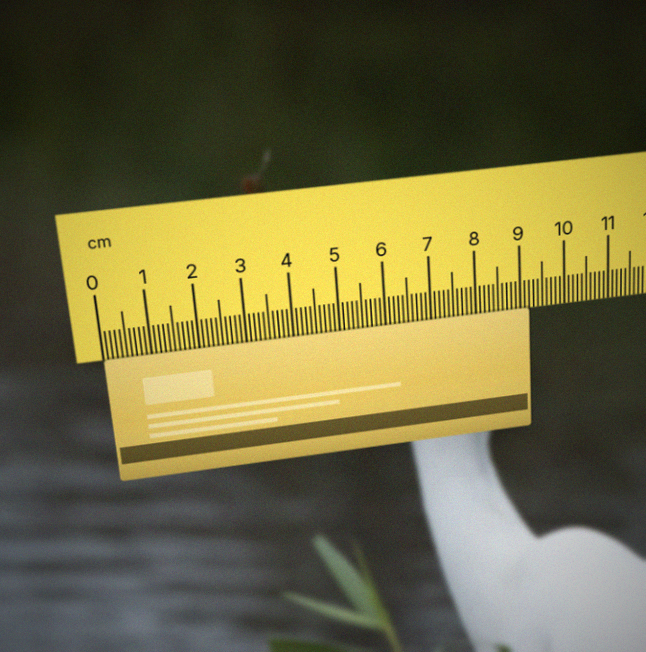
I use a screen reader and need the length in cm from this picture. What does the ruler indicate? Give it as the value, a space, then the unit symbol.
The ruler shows 9.2 cm
